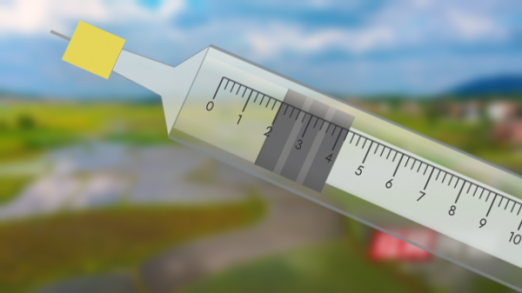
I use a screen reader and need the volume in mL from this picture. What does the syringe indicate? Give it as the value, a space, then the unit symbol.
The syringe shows 2 mL
